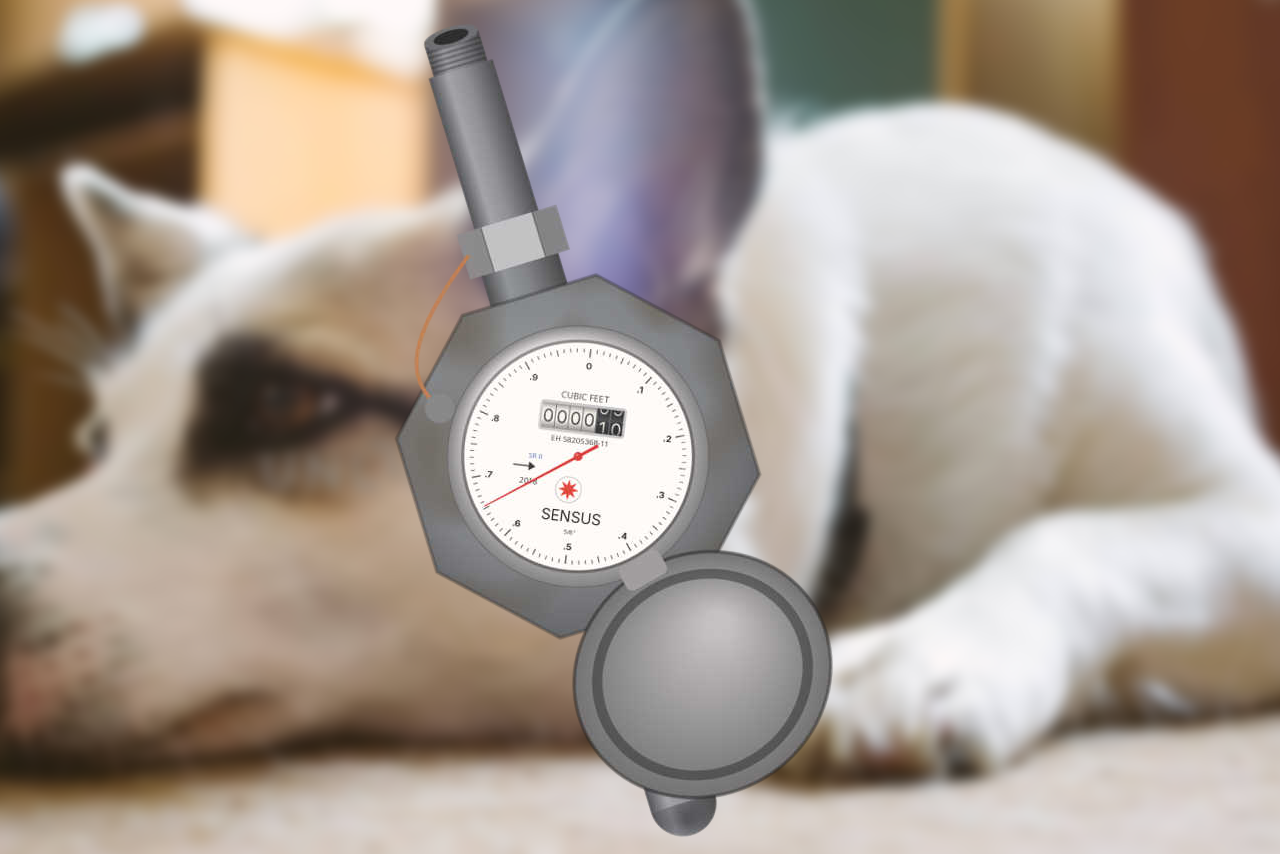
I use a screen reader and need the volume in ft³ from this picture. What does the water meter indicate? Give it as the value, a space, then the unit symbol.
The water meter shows 9.65 ft³
